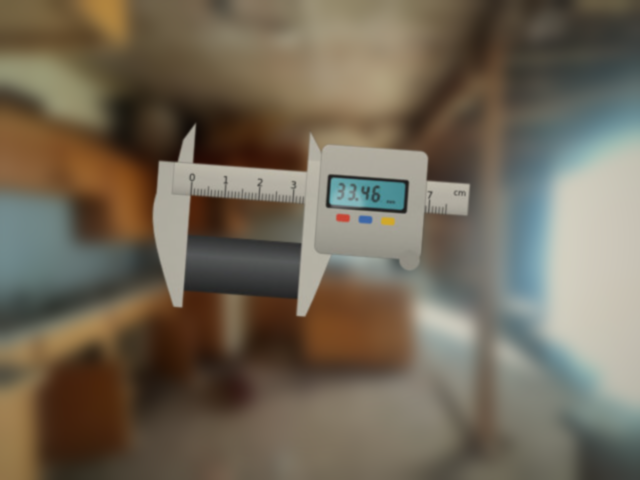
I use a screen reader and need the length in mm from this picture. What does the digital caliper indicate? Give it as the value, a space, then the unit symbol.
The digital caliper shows 33.46 mm
